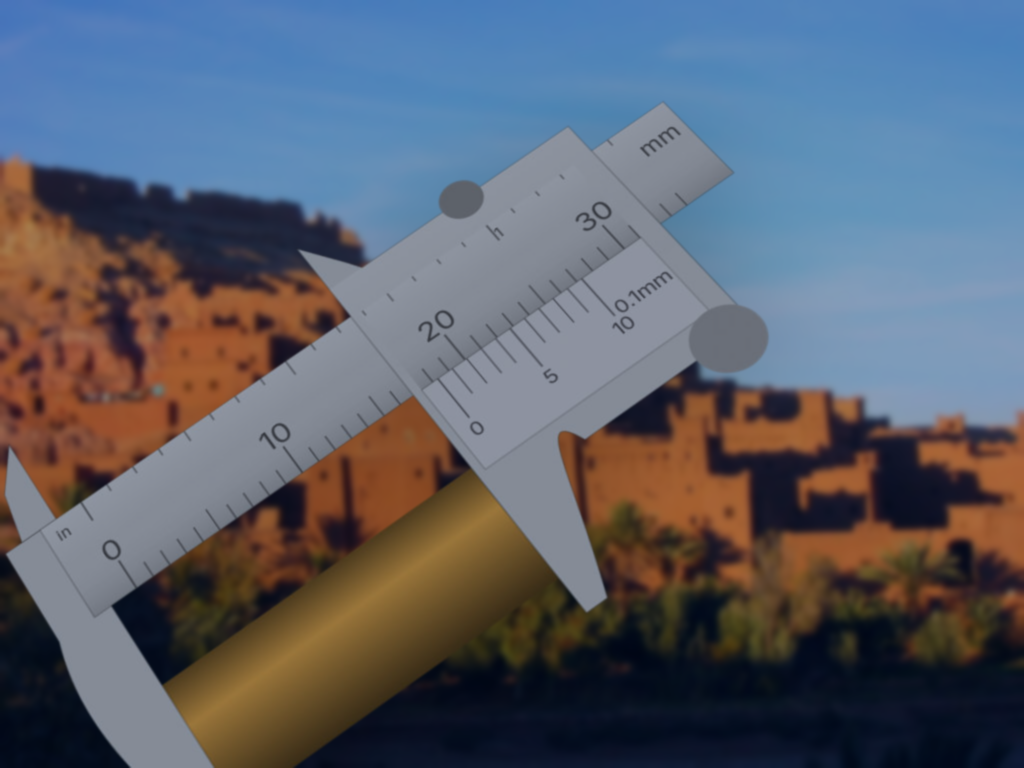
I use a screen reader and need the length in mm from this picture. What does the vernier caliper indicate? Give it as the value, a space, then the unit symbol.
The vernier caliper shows 18.3 mm
